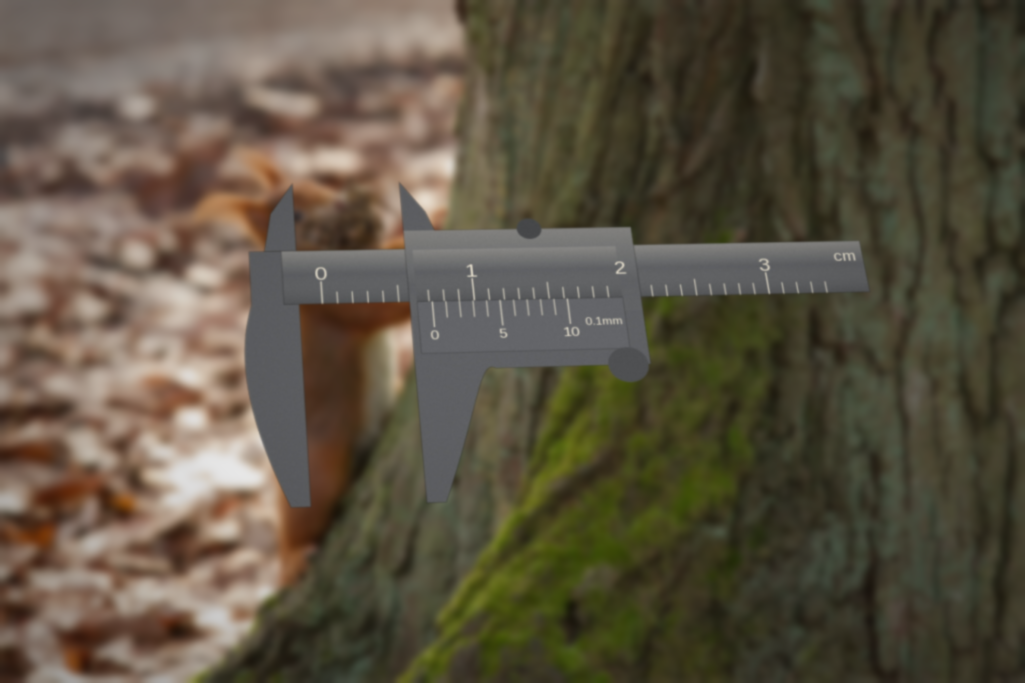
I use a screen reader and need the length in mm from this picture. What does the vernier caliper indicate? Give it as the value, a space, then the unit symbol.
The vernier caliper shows 7.2 mm
